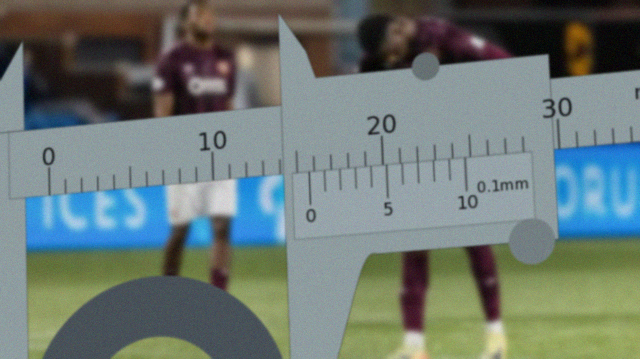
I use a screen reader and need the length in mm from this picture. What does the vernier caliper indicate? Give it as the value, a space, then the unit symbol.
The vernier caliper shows 15.7 mm
